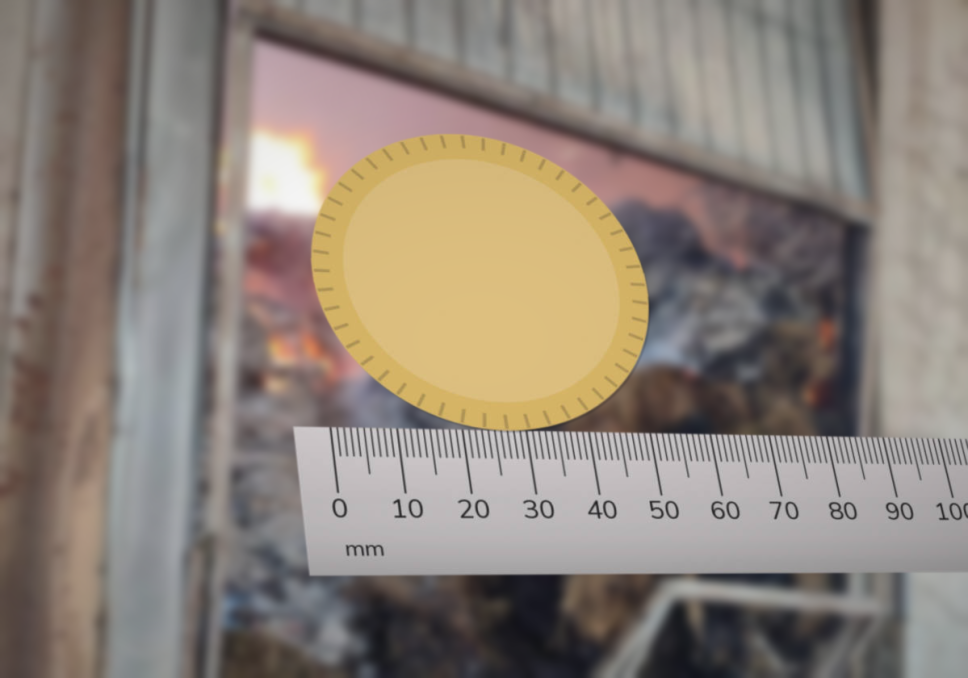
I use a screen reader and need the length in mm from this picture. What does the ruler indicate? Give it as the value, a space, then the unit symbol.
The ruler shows 54 mm
